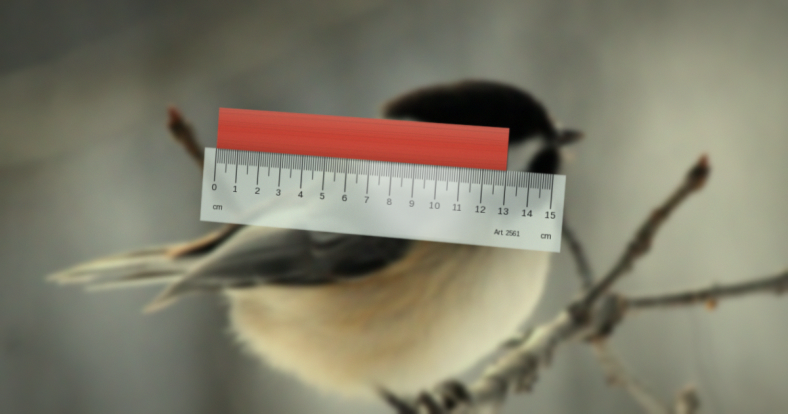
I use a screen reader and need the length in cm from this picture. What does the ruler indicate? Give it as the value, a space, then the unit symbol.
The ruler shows 13 cm
